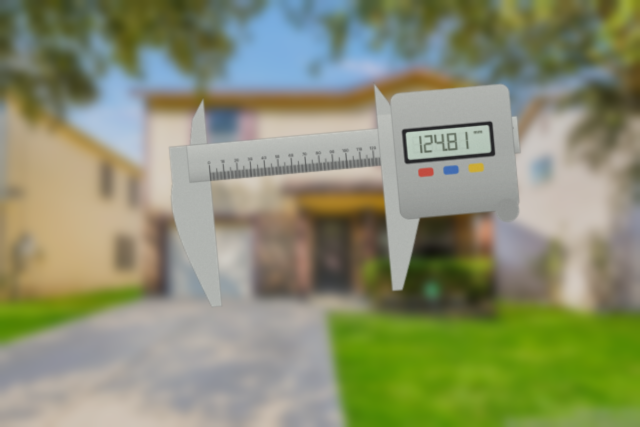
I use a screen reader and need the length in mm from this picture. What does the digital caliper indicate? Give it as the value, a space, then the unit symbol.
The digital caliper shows 124.81 mm
